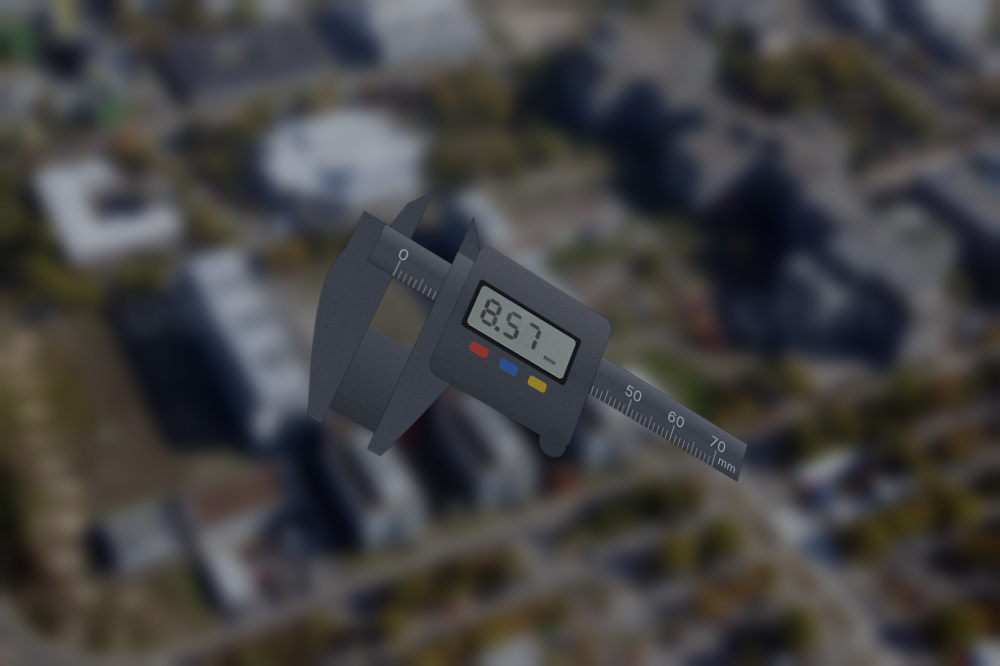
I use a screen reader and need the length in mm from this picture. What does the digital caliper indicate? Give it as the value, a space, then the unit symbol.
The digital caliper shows 8.57 mm
